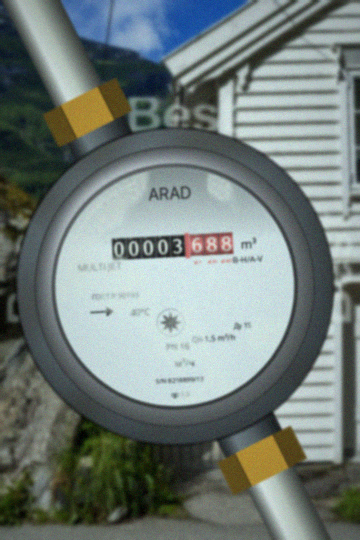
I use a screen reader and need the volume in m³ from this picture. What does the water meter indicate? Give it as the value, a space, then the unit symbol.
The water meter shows 3.688 m³
